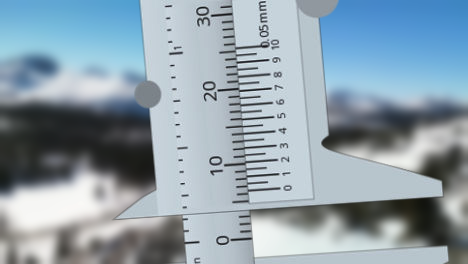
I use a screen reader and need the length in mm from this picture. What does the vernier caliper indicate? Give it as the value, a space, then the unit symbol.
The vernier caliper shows 6.4 mm
